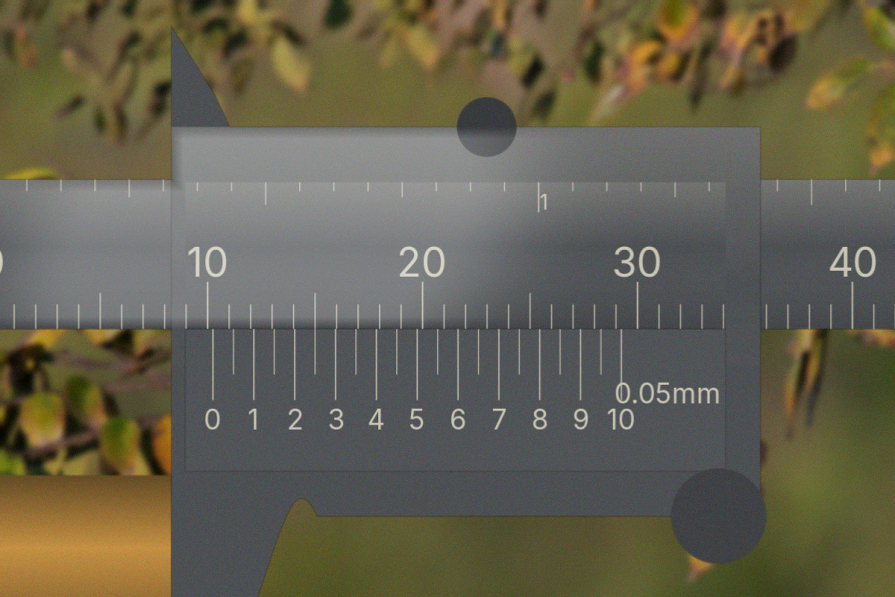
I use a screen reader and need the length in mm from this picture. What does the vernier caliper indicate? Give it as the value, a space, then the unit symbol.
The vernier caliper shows 10.25 mm
